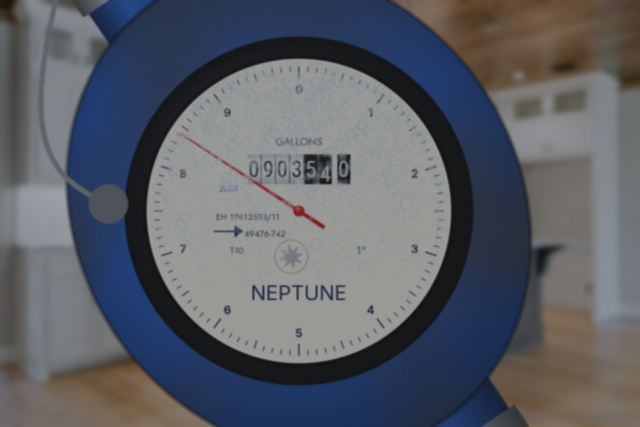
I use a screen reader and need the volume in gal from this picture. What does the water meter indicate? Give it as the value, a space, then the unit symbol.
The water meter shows 903538.4 gal
